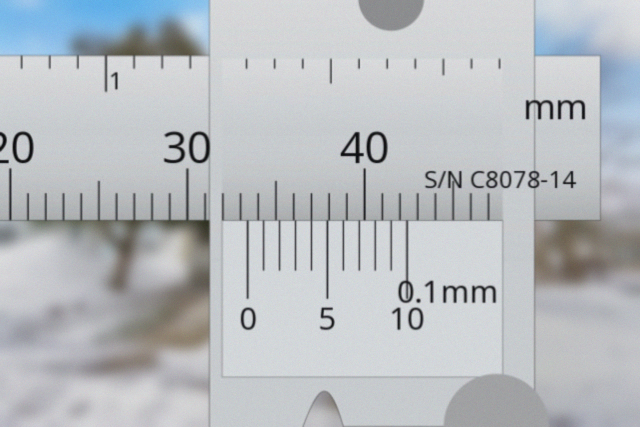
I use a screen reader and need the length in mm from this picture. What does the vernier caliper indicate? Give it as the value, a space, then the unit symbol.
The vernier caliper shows 33.4 mm
